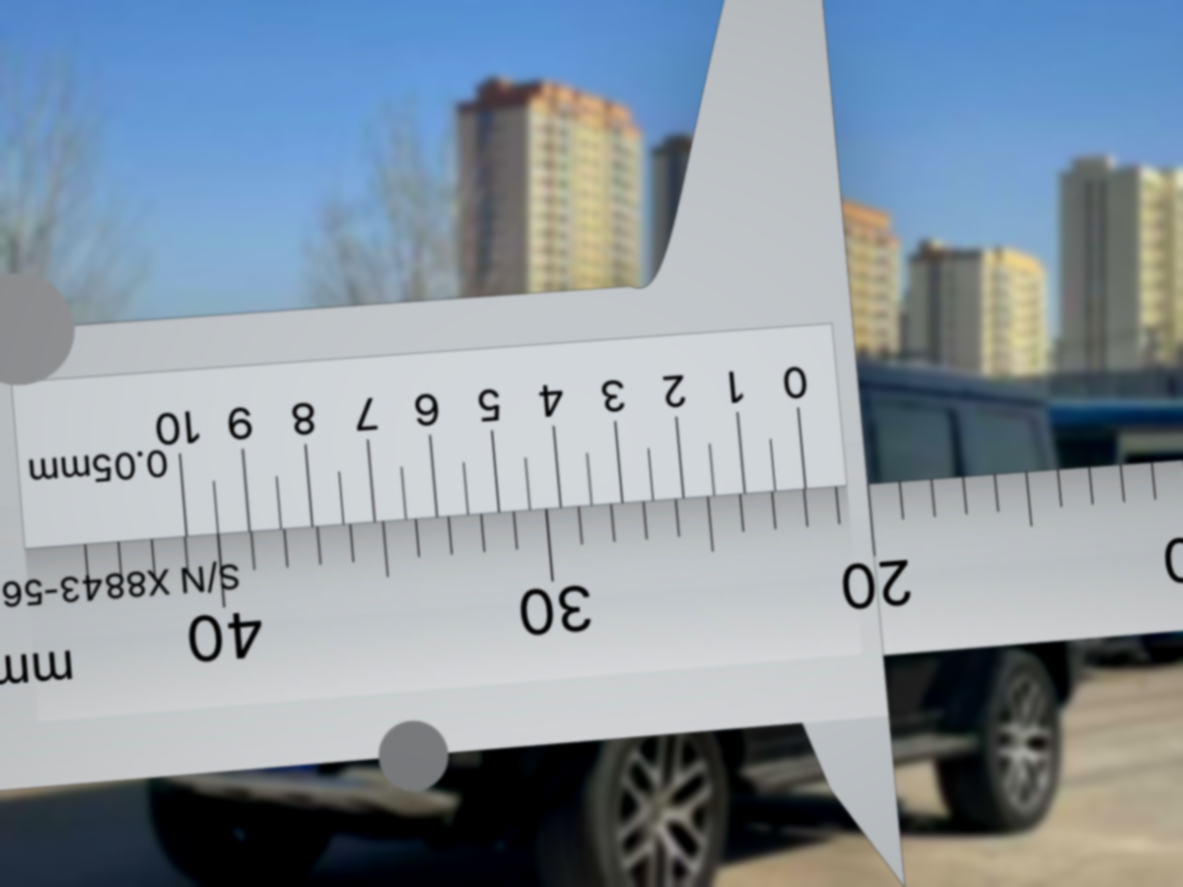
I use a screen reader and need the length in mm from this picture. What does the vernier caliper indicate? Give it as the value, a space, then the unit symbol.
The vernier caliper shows 21.95 mm
